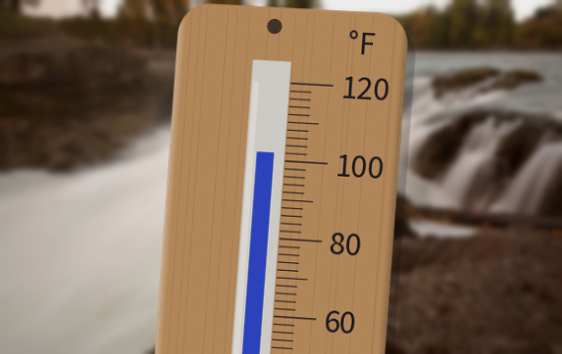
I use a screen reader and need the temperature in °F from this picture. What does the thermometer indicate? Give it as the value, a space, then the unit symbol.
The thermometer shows 102 °F
